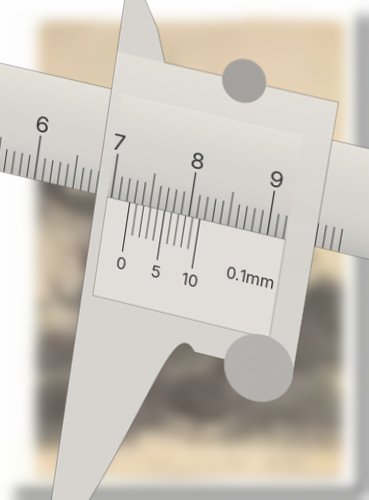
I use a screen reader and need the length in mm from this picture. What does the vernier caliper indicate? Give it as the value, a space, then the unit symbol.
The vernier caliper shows 72.4 mm
